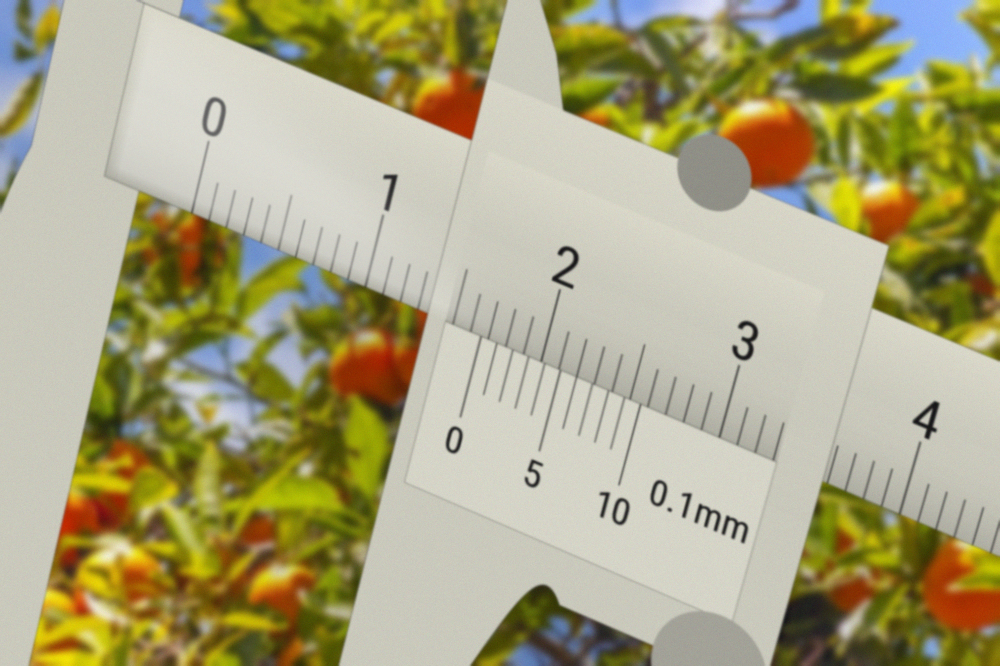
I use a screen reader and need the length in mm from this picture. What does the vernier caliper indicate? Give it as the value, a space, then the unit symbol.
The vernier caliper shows 16.6 mm
